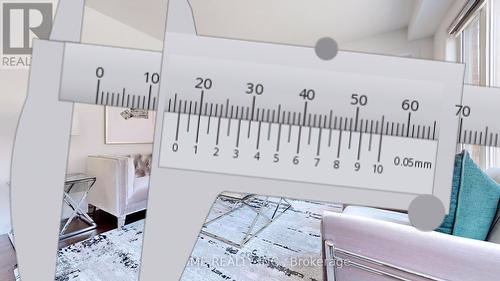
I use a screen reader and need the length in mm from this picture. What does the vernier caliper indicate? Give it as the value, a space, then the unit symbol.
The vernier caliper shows 16.0 mm
